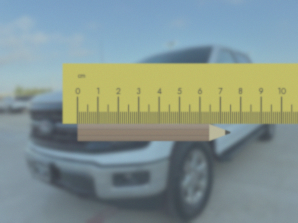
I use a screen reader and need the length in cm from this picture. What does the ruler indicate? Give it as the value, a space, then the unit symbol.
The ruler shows 7.5 cm
